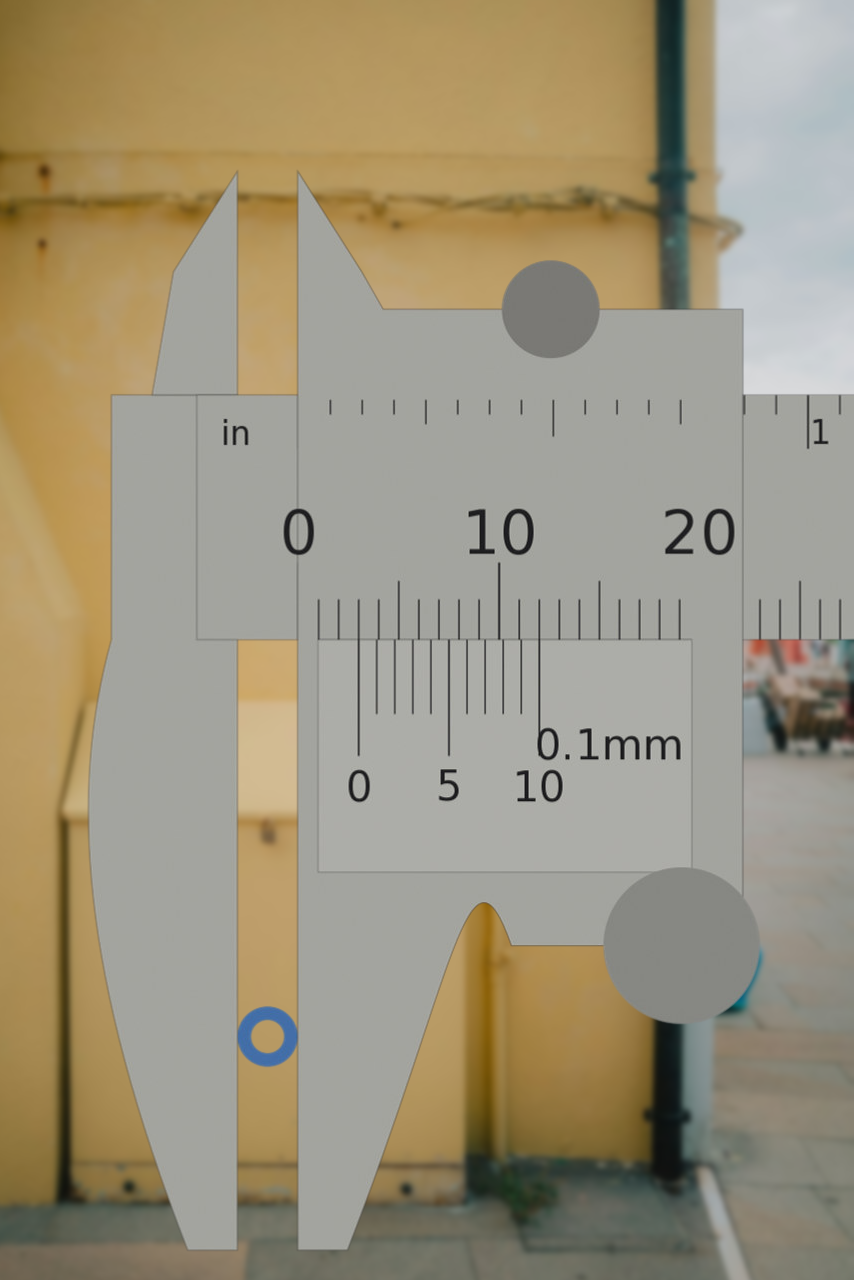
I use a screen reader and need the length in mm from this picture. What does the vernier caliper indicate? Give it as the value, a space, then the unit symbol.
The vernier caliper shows 3.0 mm
